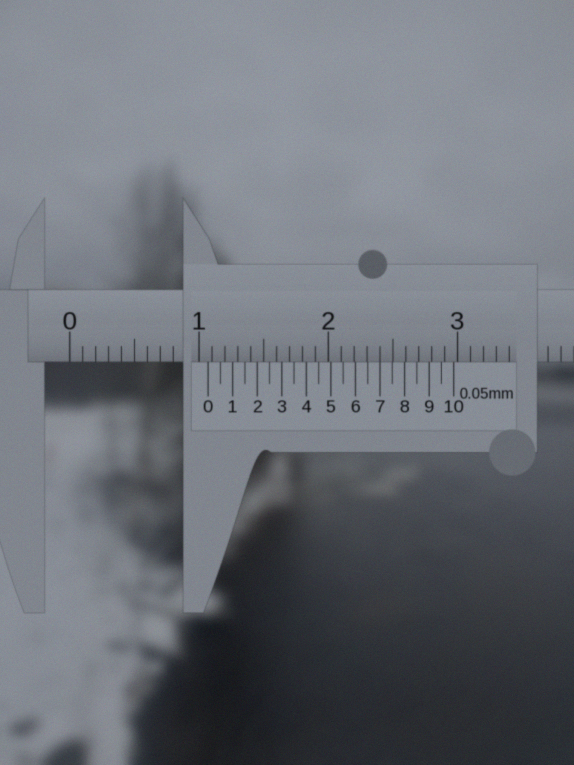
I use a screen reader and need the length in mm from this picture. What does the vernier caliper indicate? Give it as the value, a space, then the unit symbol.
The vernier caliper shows 10.7 mm
